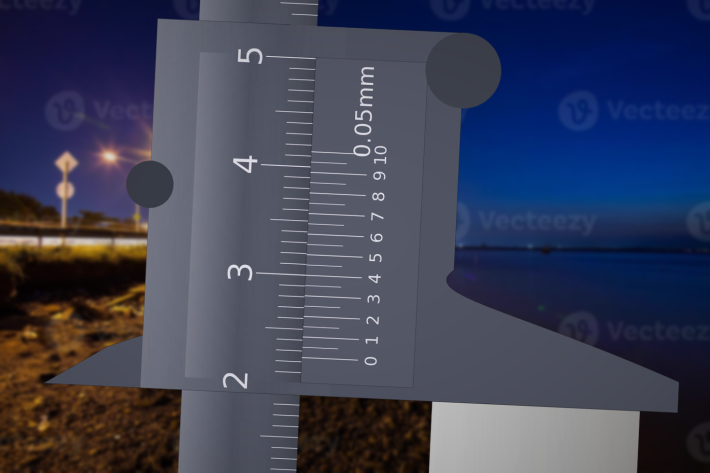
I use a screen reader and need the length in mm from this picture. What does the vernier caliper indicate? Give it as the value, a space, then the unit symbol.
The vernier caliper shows 22.4 mm
